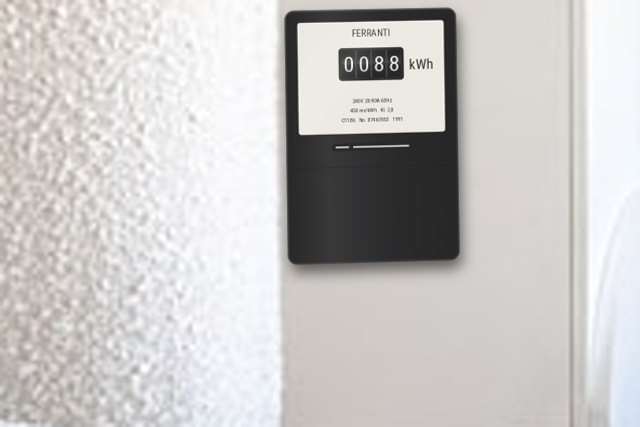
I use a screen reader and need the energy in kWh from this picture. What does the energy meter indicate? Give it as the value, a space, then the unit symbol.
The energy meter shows 88 kWh
